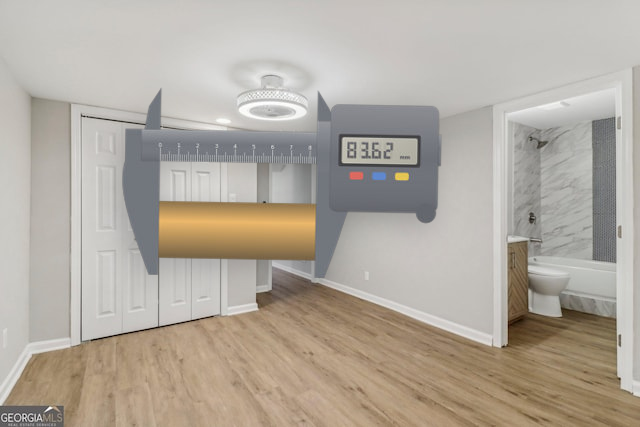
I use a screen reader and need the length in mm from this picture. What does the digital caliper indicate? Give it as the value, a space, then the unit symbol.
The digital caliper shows 83.62 mm
